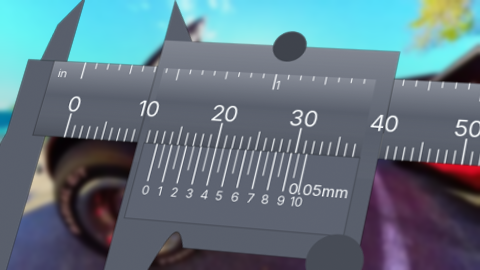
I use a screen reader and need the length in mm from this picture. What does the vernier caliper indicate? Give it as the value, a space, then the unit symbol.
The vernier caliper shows 12.4 mm
